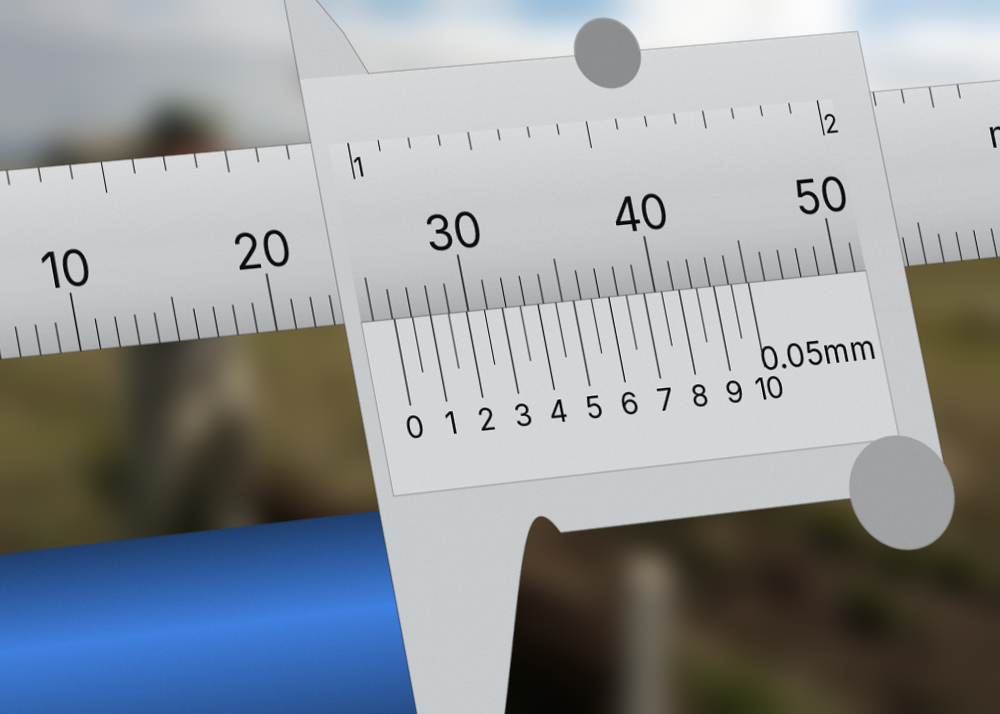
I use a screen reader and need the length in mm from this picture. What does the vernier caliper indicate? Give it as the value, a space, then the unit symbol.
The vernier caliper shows 26.1 mm
